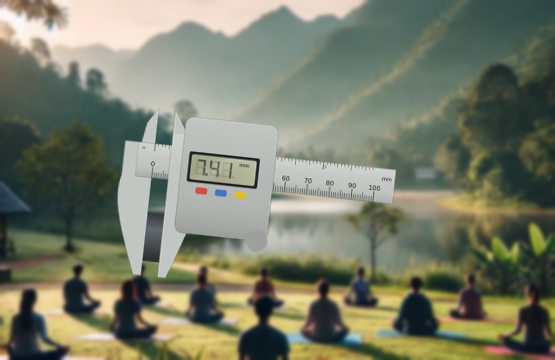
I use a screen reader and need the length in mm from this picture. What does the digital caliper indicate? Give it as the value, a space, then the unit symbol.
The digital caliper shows 7.41 mm
